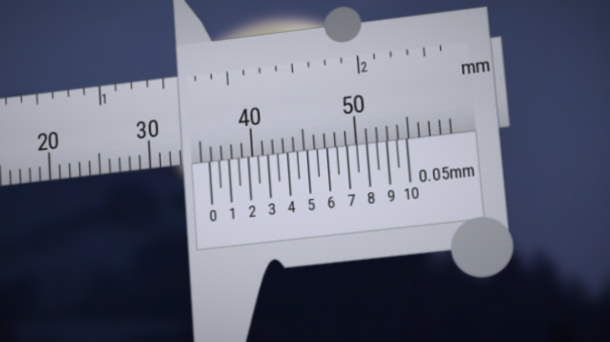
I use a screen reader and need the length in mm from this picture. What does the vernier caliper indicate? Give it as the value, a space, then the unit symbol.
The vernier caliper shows 35.8 mm
